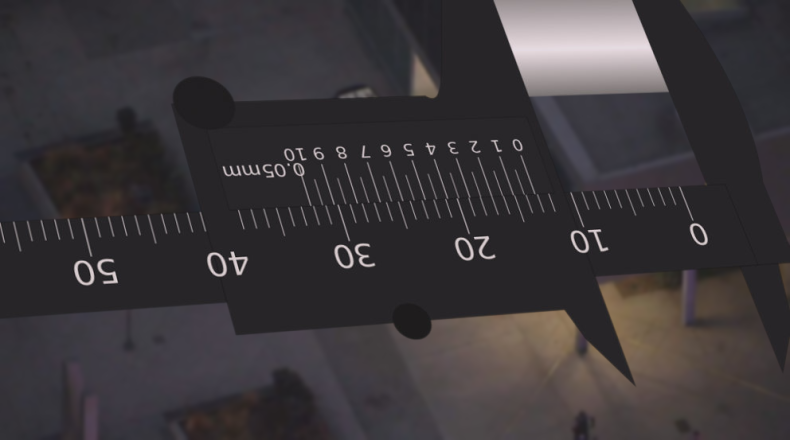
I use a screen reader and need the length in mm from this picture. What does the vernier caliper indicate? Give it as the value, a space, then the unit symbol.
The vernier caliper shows 13.2 mm
